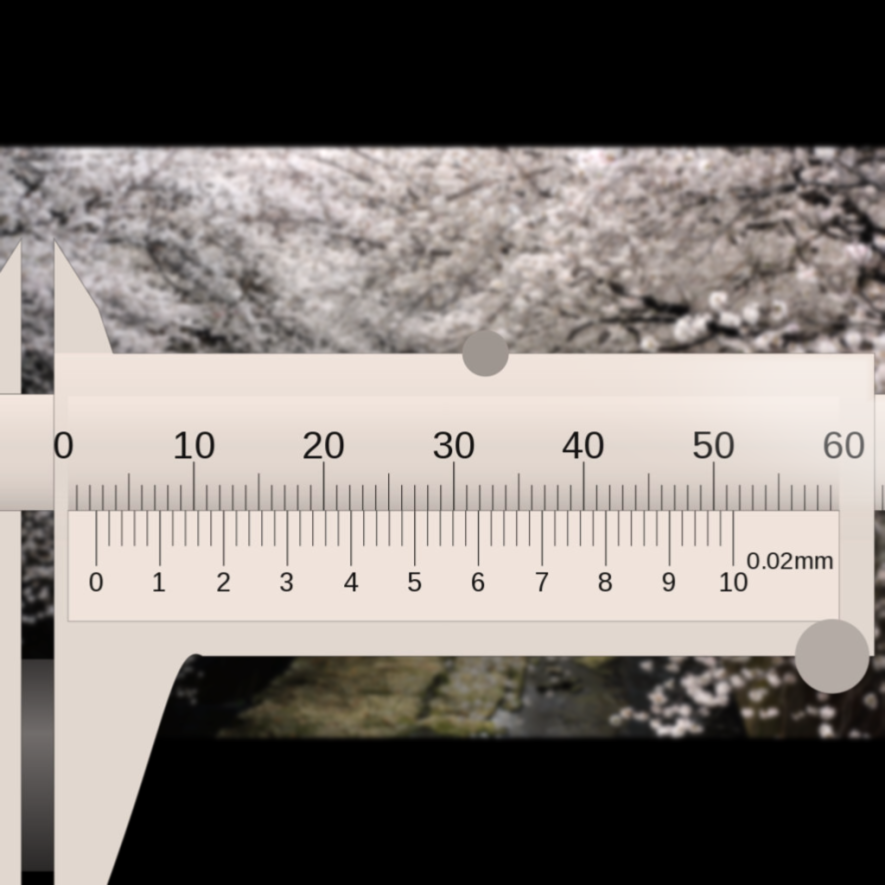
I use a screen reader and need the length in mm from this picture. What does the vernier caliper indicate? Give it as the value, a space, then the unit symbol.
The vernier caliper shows 2.5 mm
